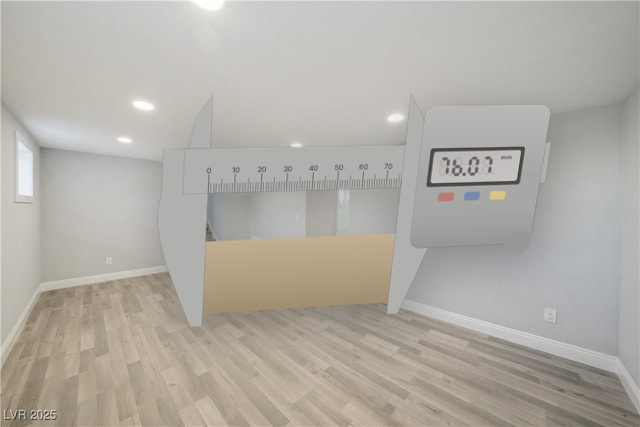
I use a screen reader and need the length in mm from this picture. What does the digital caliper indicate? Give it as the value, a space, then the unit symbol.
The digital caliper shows 76.07 mm
